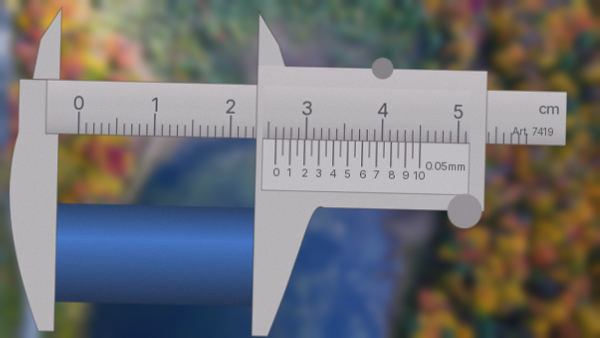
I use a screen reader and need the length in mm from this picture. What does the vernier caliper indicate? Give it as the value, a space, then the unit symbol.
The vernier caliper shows 26.0 mm
